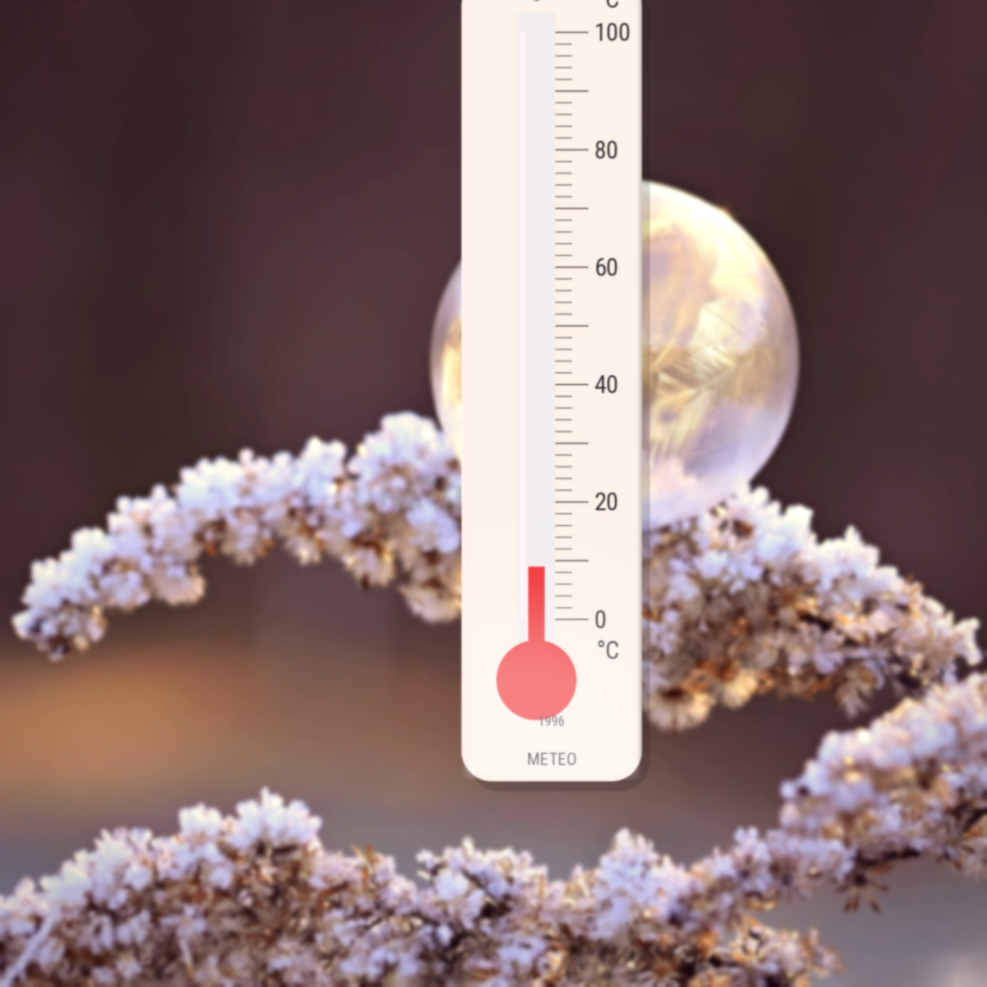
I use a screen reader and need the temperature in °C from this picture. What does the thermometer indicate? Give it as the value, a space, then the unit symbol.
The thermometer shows 9 °C
